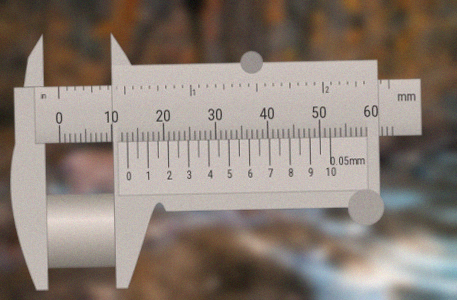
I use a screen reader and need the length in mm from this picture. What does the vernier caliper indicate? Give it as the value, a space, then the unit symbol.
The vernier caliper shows 13.0 mm
